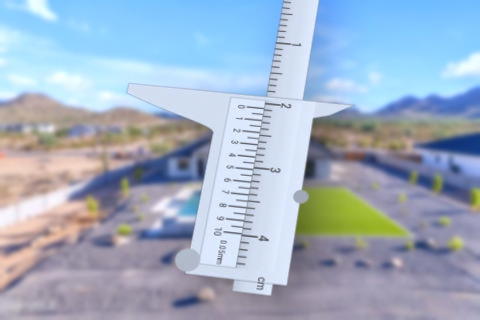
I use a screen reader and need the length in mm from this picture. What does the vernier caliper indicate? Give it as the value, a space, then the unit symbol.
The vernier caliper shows 20.8 mm
